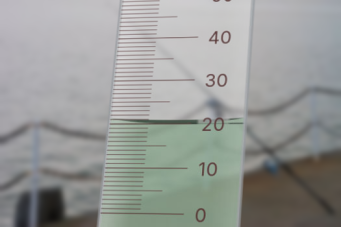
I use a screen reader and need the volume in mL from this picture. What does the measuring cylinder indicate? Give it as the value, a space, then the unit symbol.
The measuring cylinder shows 20 mL
